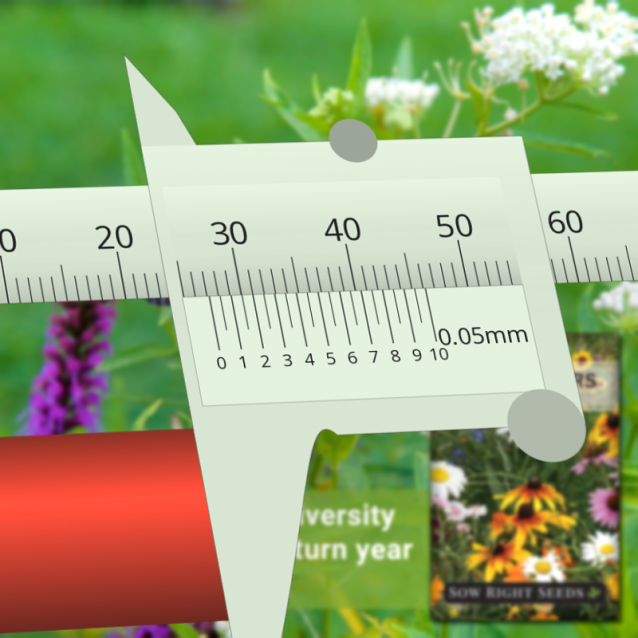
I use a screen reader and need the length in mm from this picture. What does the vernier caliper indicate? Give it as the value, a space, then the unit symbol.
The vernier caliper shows 27.2 mm
